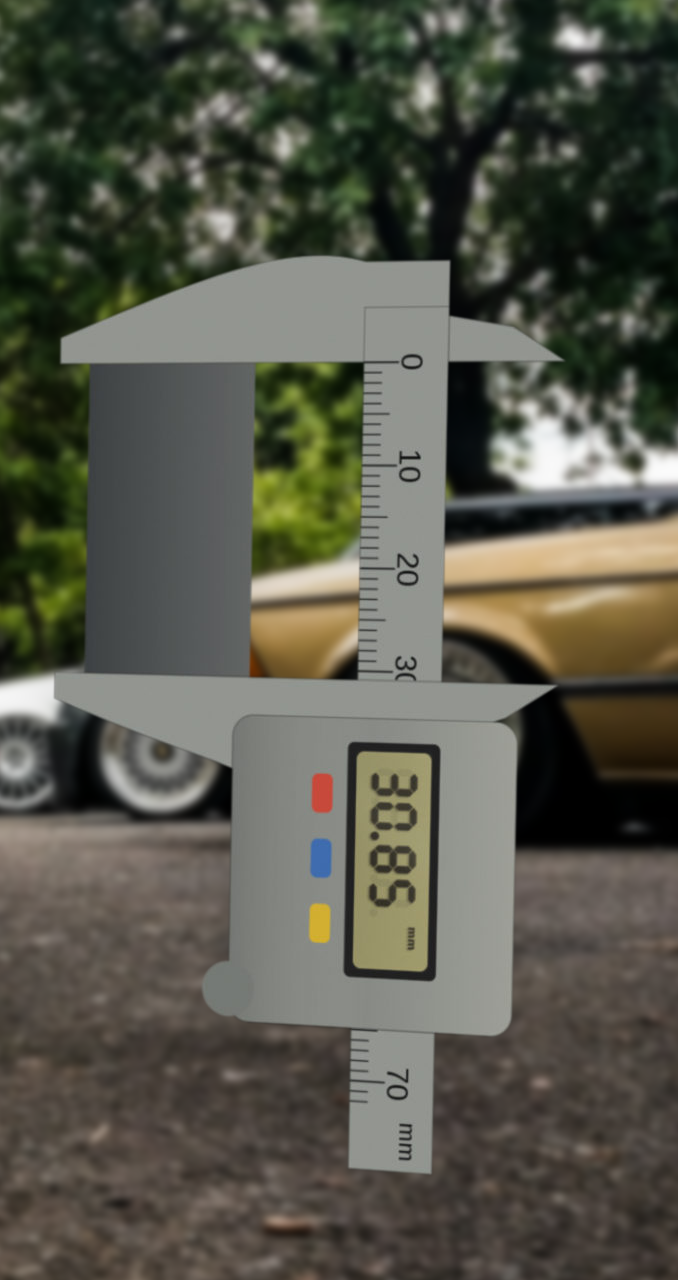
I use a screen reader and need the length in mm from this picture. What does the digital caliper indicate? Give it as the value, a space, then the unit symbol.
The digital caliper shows 30.85 mm
